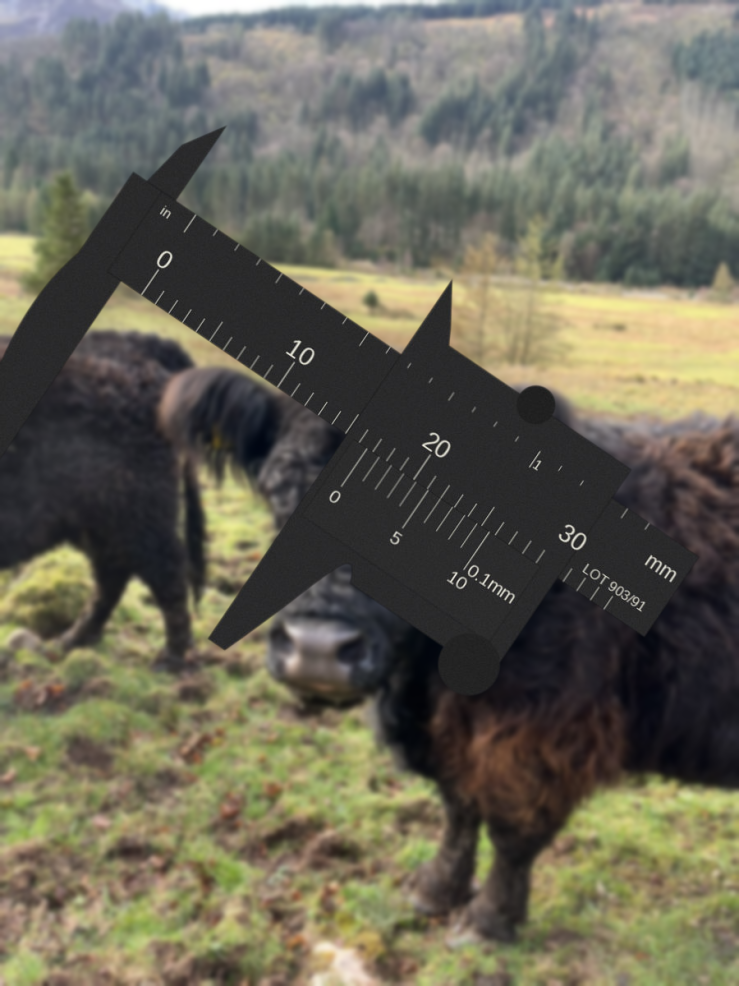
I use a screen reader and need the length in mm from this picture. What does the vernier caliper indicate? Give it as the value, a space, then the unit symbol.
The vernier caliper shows 16.6 mm
